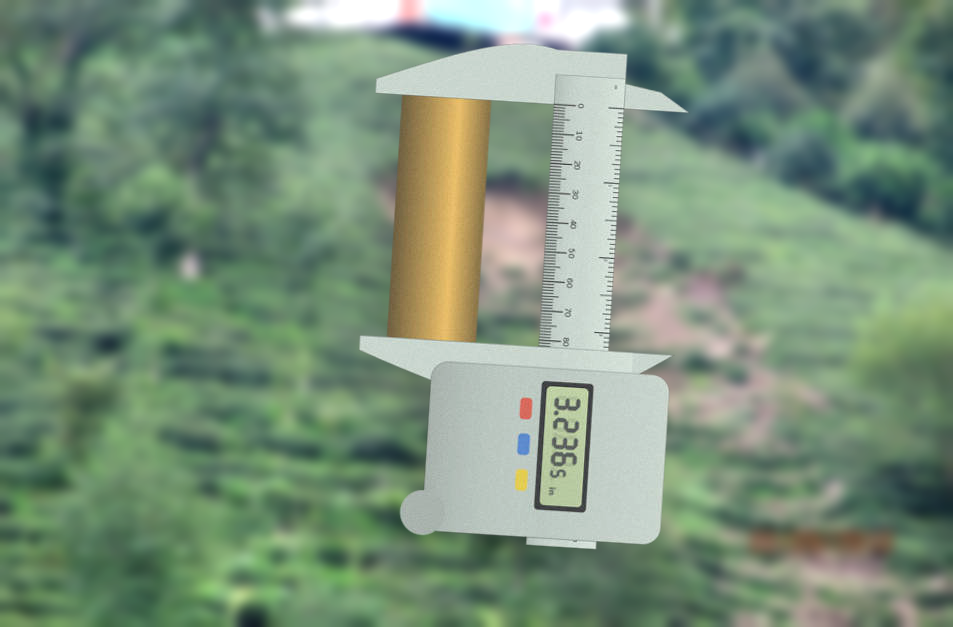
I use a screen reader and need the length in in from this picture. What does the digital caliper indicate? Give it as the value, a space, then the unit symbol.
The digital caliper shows 3.2365 in
